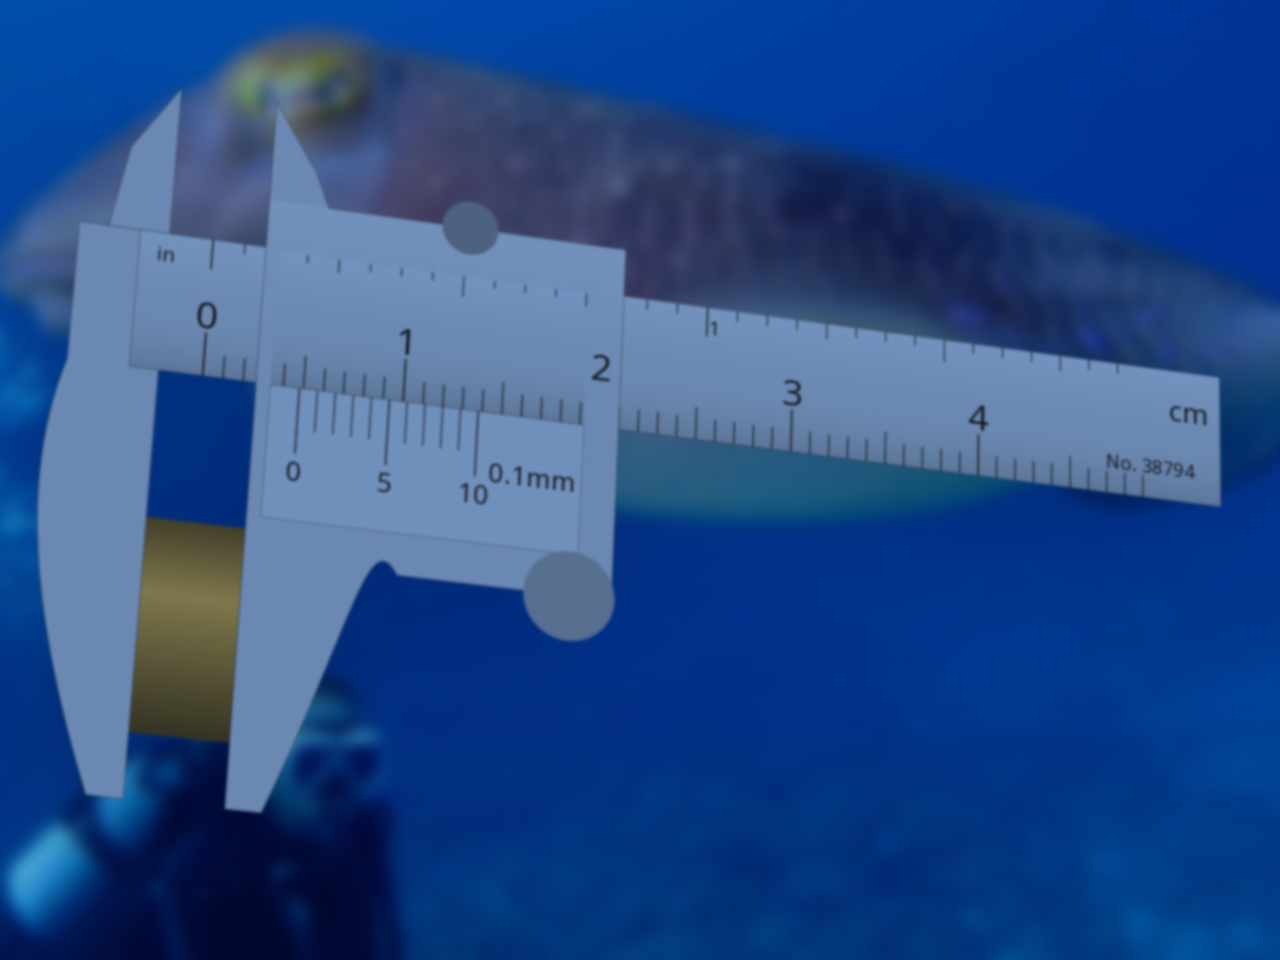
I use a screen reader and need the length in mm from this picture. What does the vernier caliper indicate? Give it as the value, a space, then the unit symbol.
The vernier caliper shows 4.8 mm
